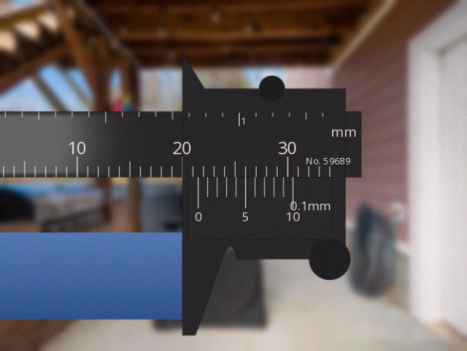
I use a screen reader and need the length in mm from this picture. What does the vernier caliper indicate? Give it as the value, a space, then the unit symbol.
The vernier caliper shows 21.5 mm
